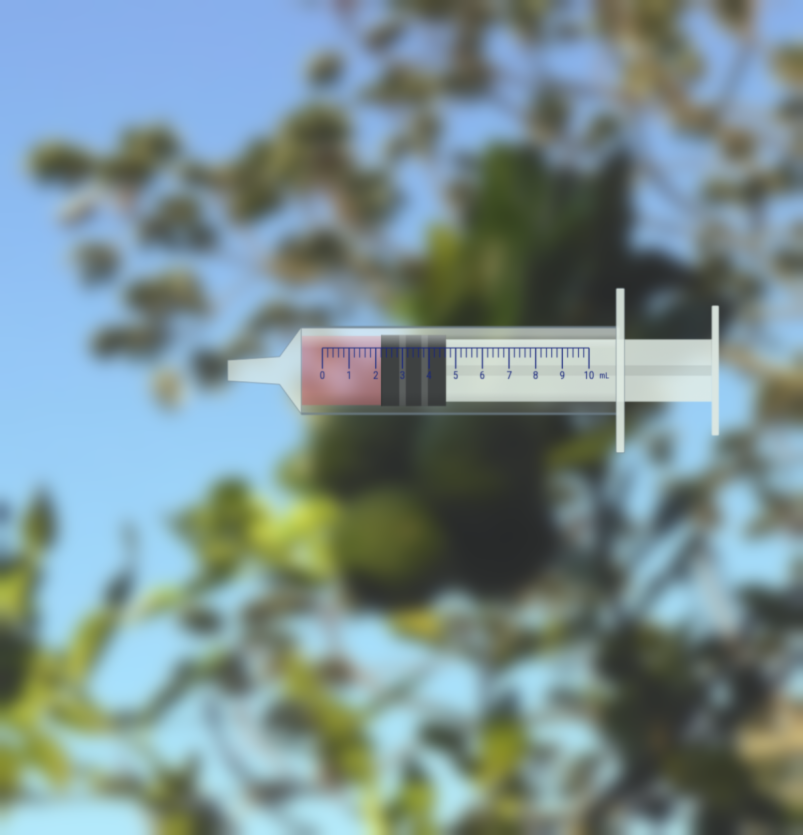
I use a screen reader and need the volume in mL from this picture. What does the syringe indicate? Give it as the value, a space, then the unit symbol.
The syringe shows 2.2 mL
